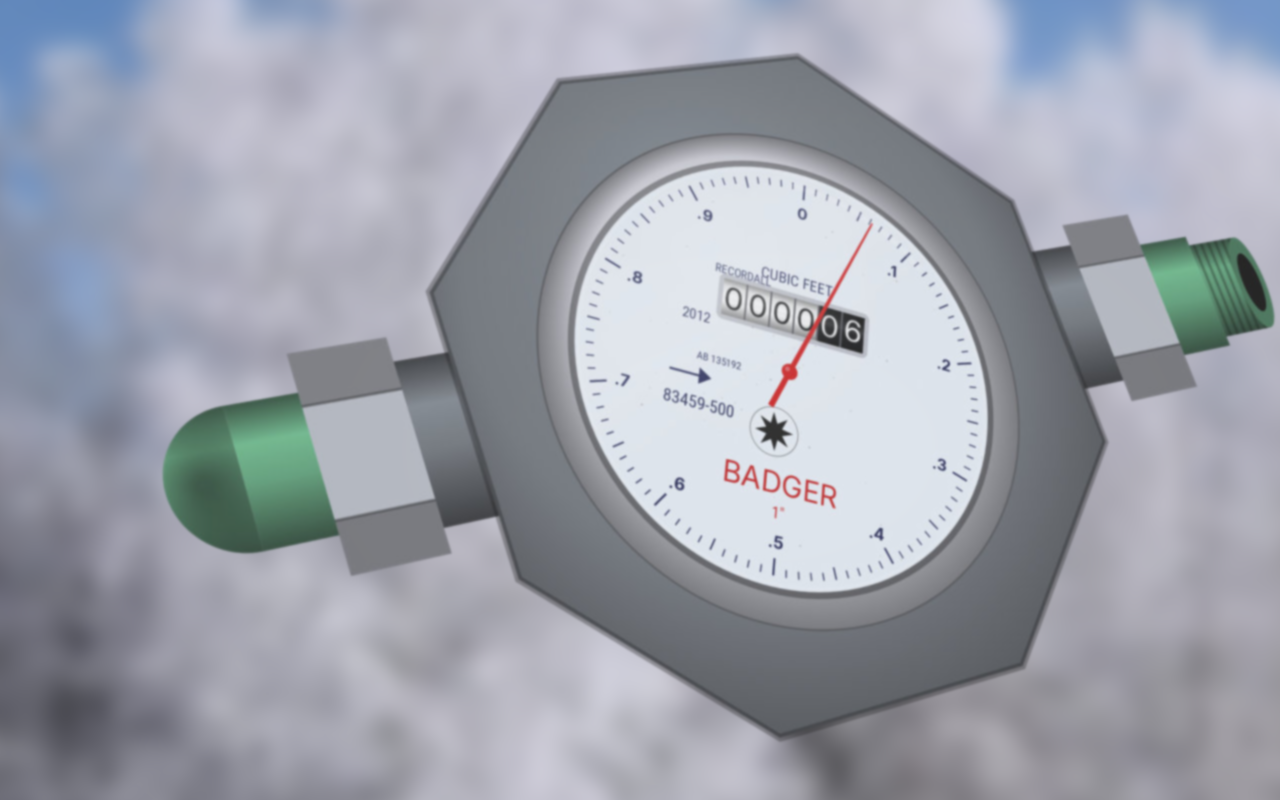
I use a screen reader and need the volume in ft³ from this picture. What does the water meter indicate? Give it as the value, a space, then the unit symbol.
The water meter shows 6.06 ft³
